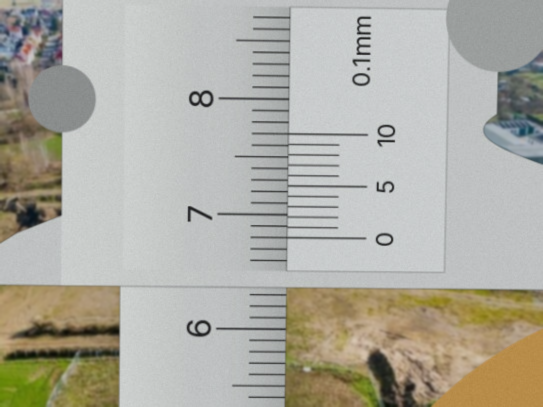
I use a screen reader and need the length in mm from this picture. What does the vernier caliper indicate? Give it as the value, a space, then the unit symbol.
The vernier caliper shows 68.0 mm
